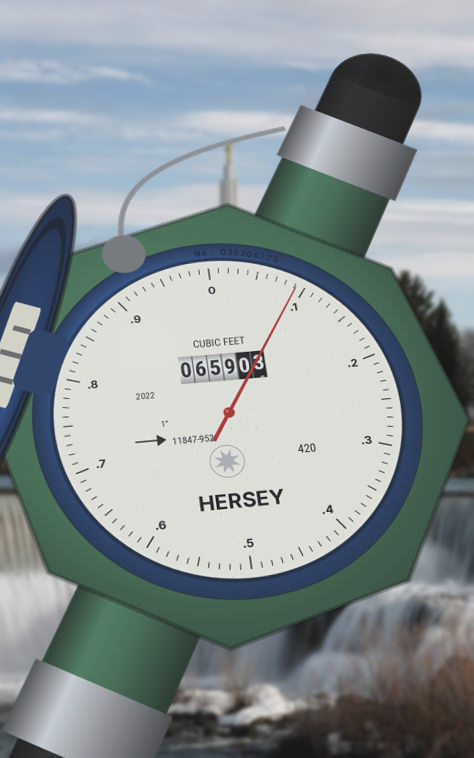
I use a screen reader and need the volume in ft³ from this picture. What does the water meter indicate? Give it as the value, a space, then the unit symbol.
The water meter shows 65903.09 ft³
